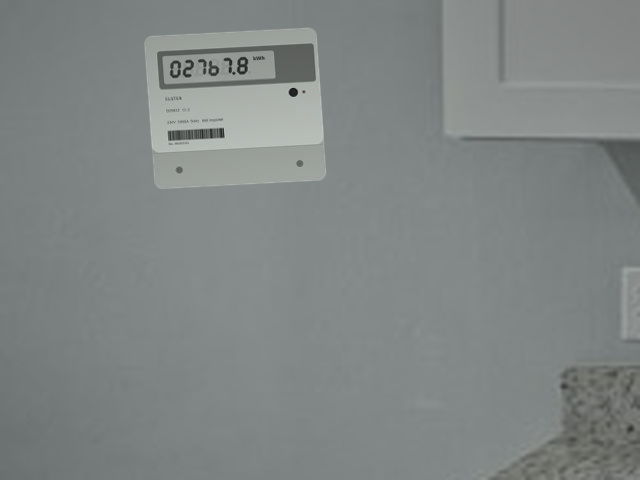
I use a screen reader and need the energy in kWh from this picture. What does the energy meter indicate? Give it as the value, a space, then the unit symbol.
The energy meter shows 2767.8 kWh
